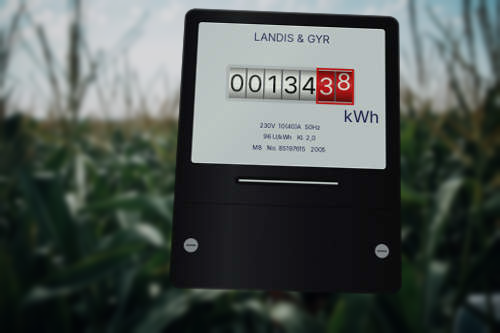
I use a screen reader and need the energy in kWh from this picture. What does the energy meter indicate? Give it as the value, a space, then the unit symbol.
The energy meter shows 134.38 kWh
